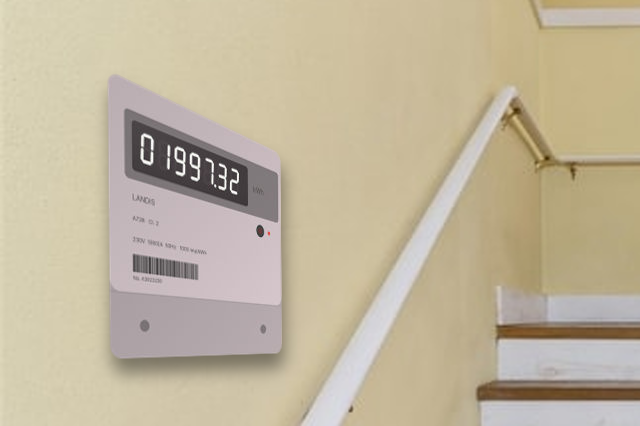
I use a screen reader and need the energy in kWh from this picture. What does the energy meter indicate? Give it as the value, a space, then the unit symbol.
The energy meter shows 1997.32 kWh
